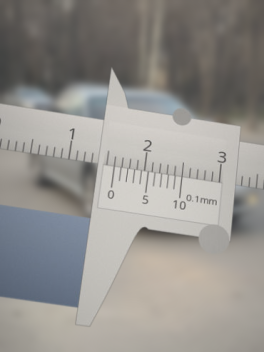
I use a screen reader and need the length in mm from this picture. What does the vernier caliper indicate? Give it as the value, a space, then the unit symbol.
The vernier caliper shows 16.0 mm
